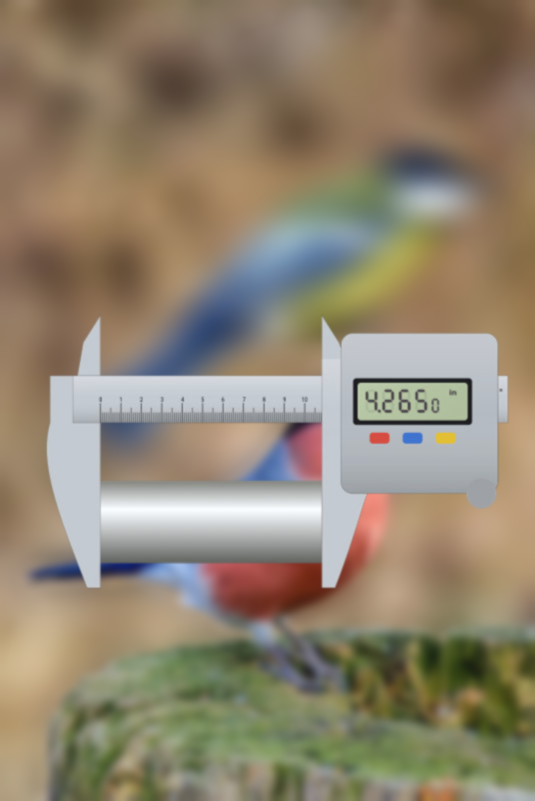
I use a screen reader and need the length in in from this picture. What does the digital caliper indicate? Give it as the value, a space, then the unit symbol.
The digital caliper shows 4.2650 in
